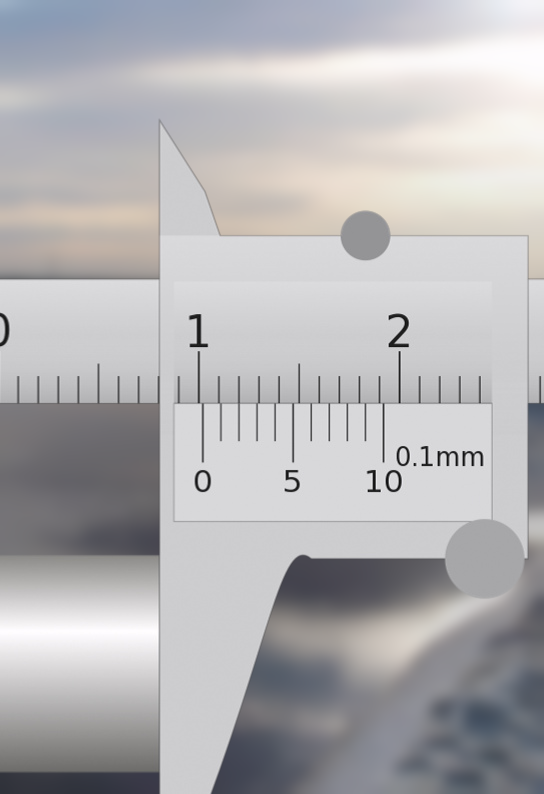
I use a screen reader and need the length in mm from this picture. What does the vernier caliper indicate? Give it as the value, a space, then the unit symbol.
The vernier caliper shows 10.2 mm
